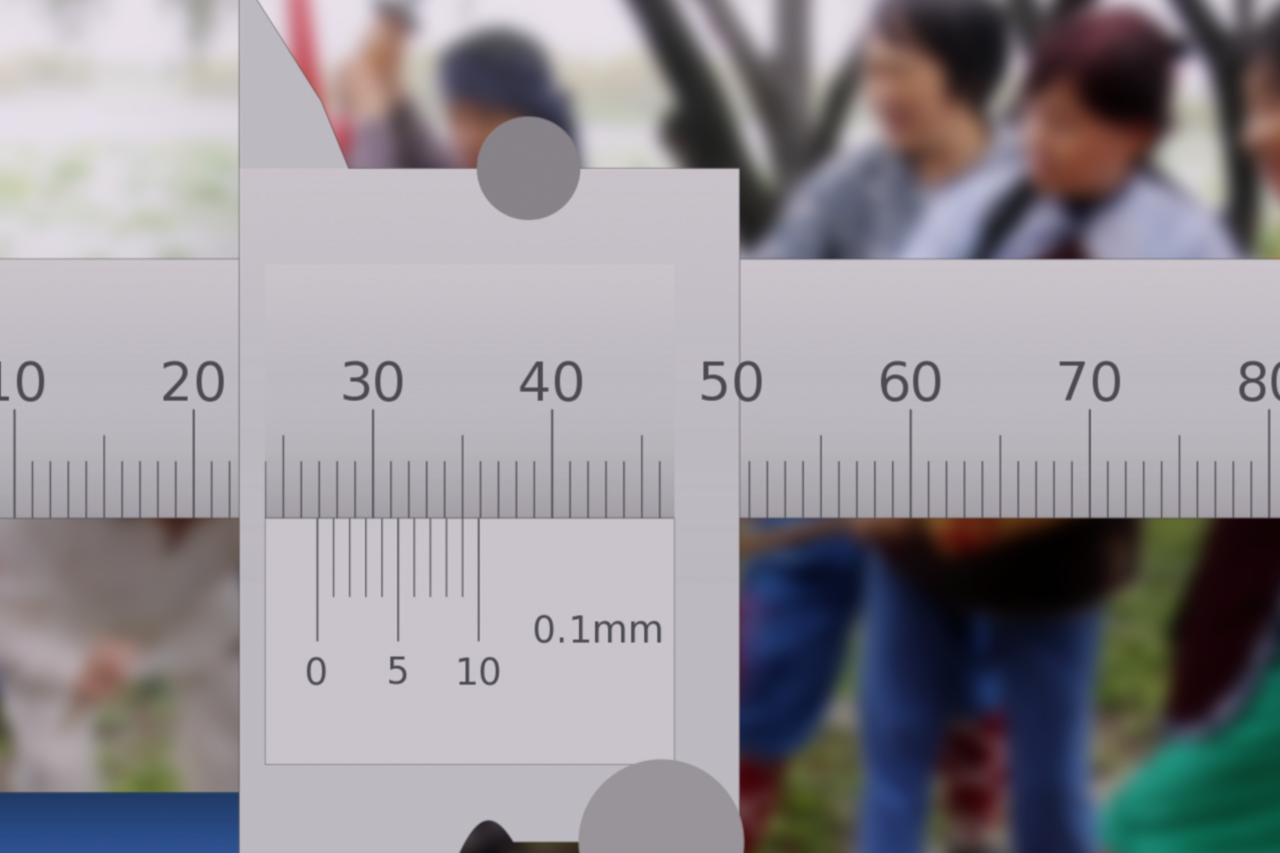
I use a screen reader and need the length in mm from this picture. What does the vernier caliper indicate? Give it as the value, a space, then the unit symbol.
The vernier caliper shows 26.9 mm
